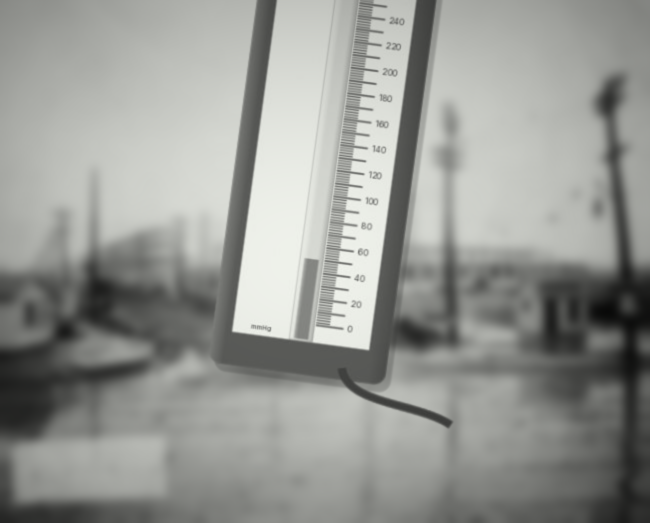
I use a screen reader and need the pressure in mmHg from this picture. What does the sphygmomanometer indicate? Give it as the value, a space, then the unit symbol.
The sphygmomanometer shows 50 mmHg
